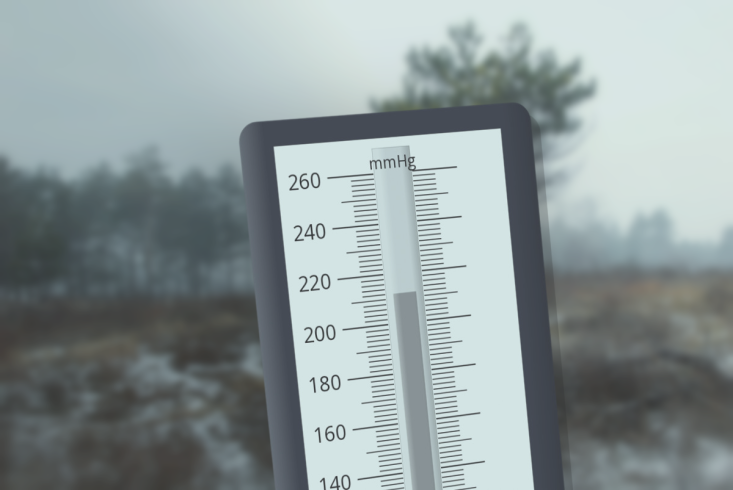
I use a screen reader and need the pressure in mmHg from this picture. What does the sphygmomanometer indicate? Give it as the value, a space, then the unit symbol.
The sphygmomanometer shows 212 mmHg
